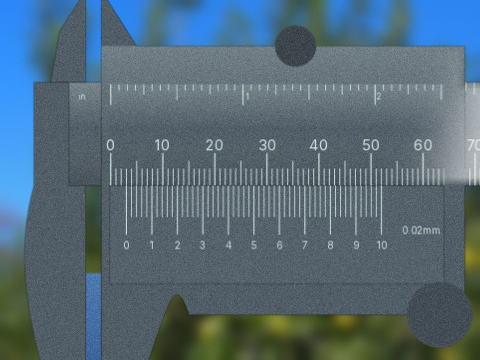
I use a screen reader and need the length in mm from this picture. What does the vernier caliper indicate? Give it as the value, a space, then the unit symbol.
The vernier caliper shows 3.0 mm
